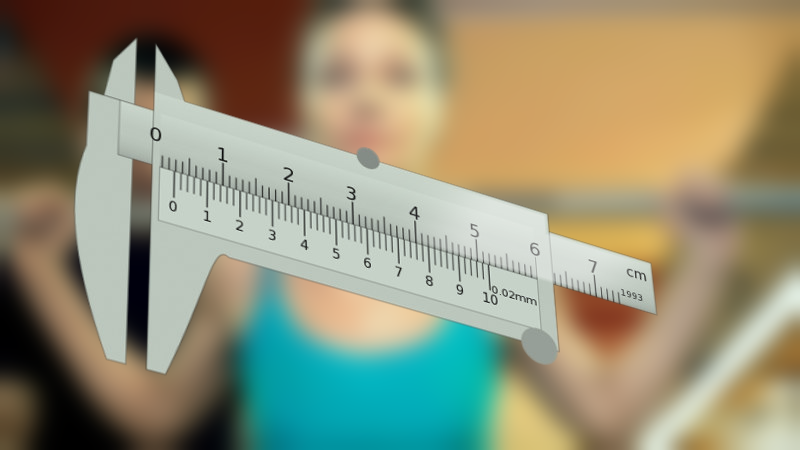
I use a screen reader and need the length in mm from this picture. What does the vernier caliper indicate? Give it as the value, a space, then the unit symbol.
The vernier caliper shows 2.8 mm
